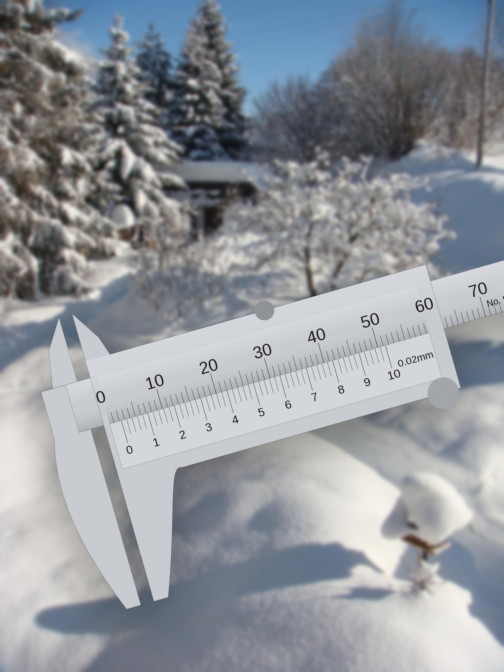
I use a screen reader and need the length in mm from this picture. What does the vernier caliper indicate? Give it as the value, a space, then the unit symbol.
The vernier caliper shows 2.4 mm
